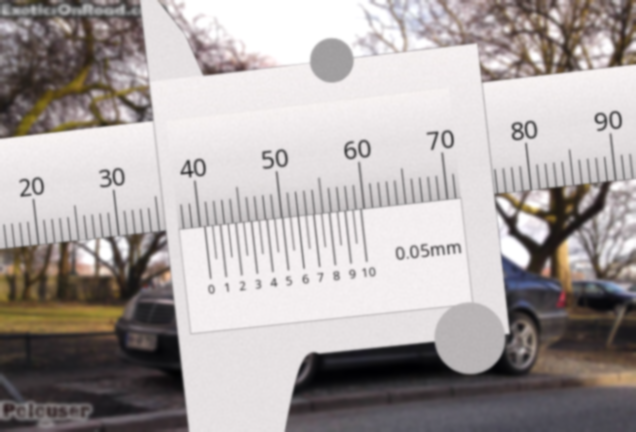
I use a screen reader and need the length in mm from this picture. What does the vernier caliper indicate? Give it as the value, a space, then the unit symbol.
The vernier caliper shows 40.6 mm
